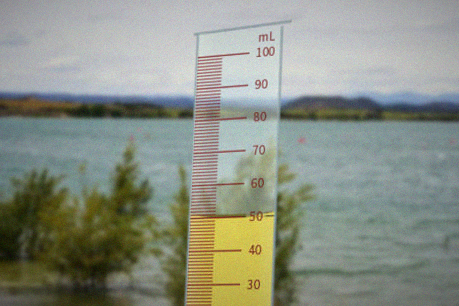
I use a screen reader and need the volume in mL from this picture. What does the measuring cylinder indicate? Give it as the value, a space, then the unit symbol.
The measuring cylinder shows 50 mL
